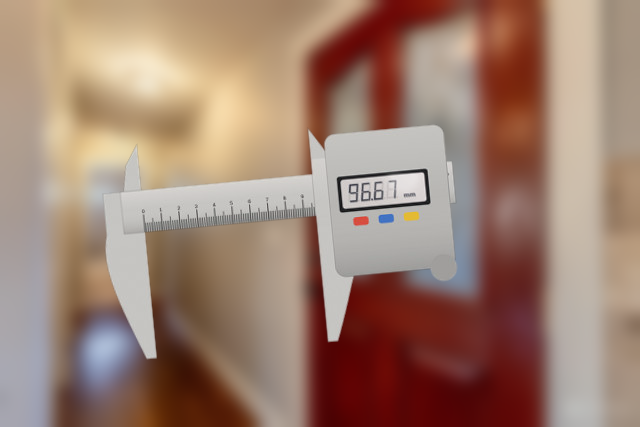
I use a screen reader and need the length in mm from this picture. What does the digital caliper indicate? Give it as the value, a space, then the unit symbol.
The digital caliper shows 96.67 mm
